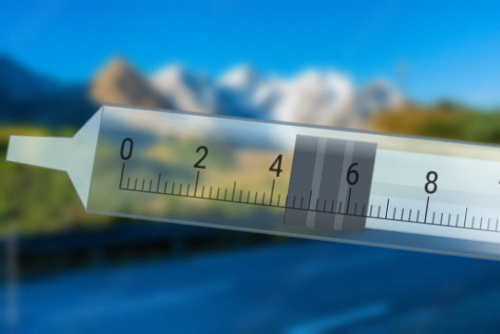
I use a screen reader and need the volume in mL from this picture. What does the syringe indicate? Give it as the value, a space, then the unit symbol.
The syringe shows 4.4 mL
